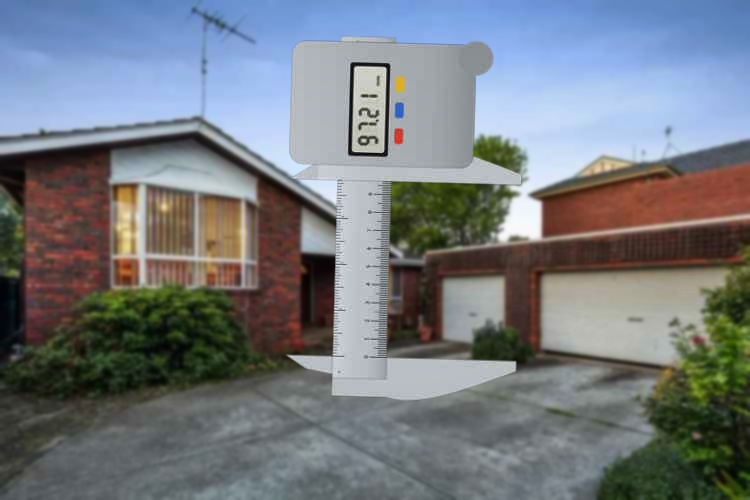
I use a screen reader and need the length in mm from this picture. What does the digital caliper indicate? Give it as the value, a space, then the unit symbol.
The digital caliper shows 97.21 mm
